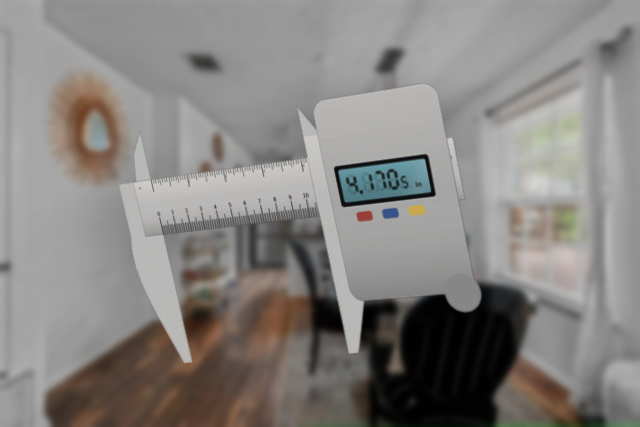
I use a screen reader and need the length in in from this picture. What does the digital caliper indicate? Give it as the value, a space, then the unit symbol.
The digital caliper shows 4.1705 in
